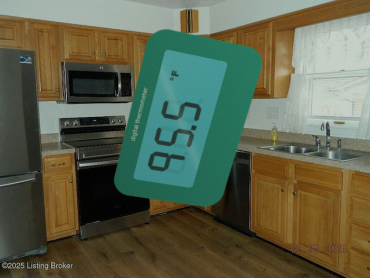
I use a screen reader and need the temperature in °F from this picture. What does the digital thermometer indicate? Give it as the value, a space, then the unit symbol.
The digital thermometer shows 95.5 °F
